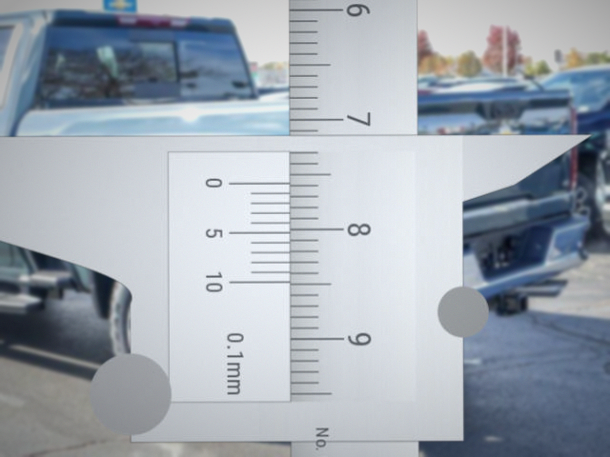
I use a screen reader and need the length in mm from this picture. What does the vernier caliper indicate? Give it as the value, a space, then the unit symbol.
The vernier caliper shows 75.8 mm
